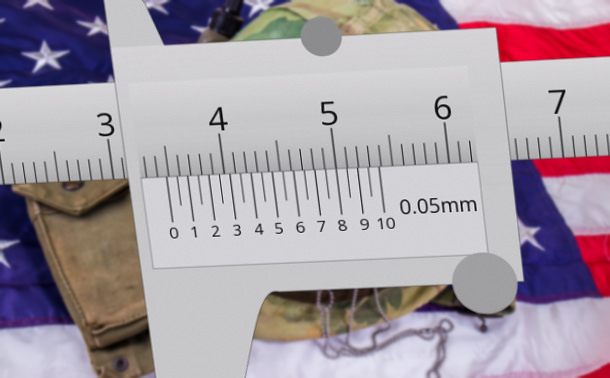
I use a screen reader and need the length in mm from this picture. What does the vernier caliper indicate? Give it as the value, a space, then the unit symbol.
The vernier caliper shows 34.8 mm
